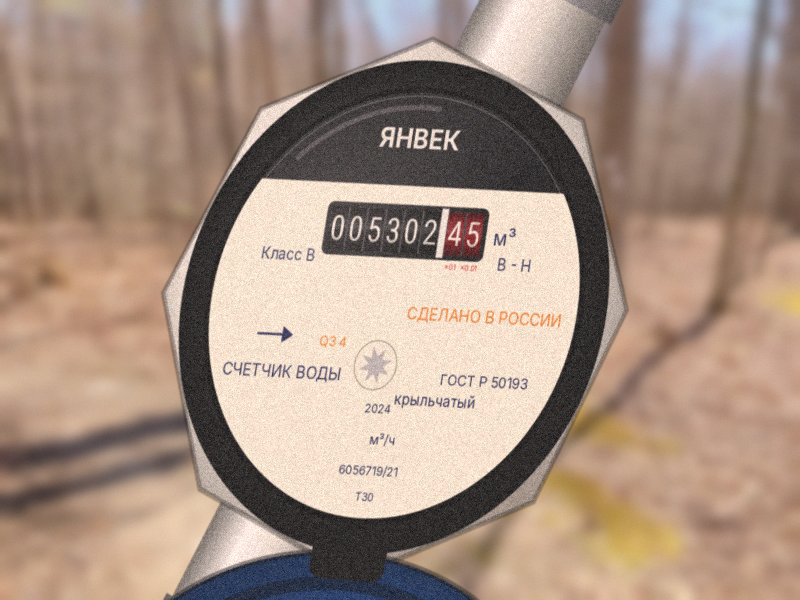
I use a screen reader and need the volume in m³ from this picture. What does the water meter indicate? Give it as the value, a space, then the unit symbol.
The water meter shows 5302.45 m³
